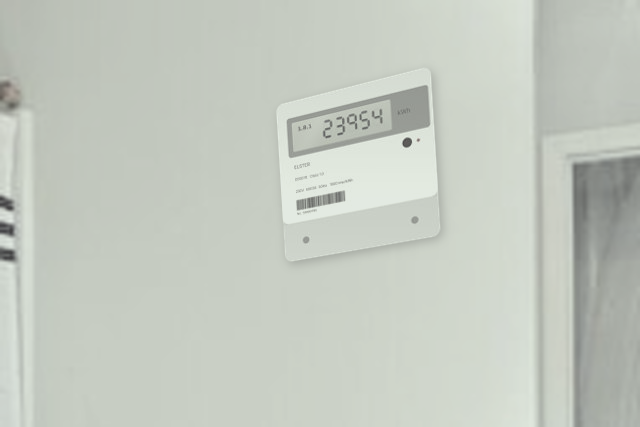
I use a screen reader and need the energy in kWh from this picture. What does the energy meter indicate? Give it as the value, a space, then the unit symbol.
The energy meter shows 23954 kWh
